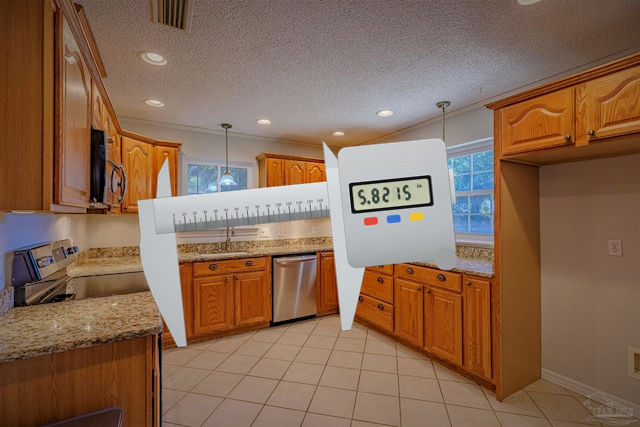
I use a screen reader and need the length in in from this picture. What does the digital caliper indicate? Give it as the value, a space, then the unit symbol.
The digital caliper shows 5.8215 in
